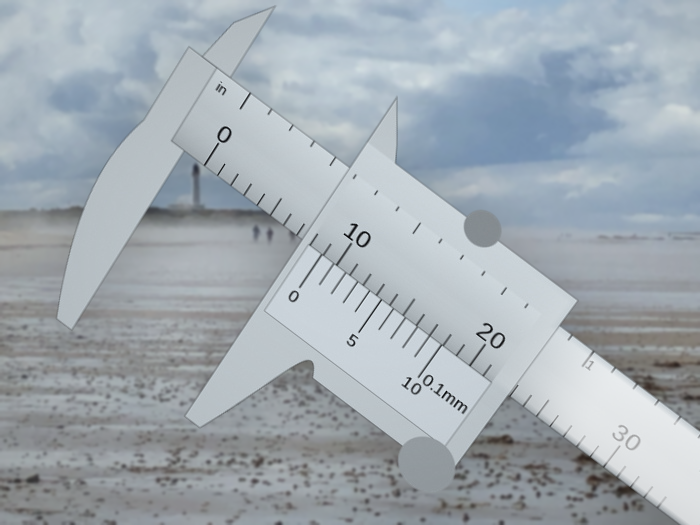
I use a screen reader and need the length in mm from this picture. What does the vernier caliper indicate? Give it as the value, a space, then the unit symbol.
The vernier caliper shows 8.9 mm
